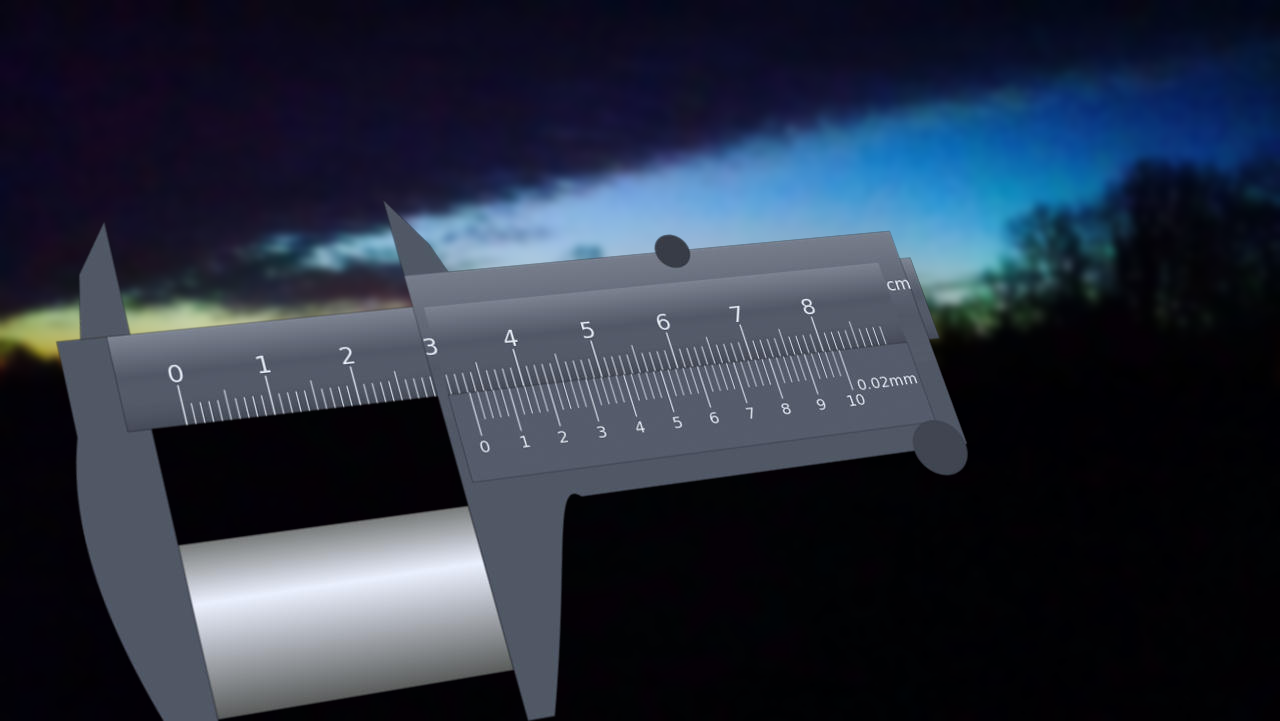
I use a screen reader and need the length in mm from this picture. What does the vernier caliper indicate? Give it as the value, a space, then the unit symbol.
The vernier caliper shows 33.2 mm
